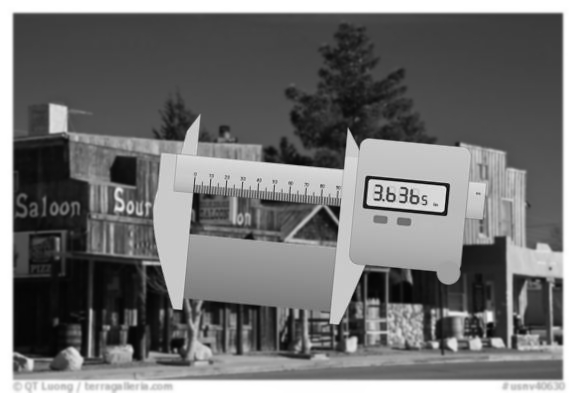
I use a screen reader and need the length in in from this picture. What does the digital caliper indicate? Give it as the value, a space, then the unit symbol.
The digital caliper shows 3.6365 in
